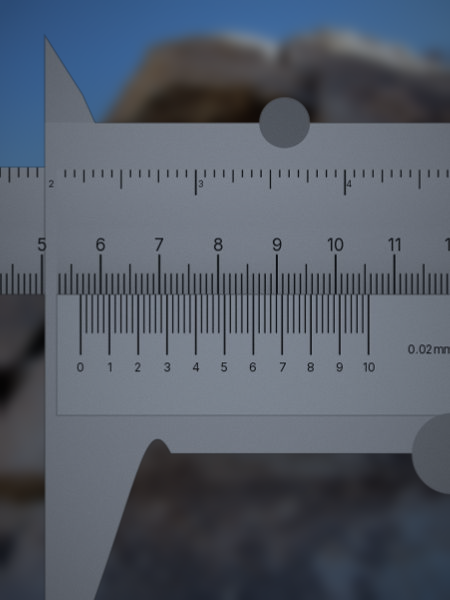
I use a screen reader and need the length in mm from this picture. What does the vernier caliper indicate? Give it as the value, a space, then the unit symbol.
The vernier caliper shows 56.6 mm
